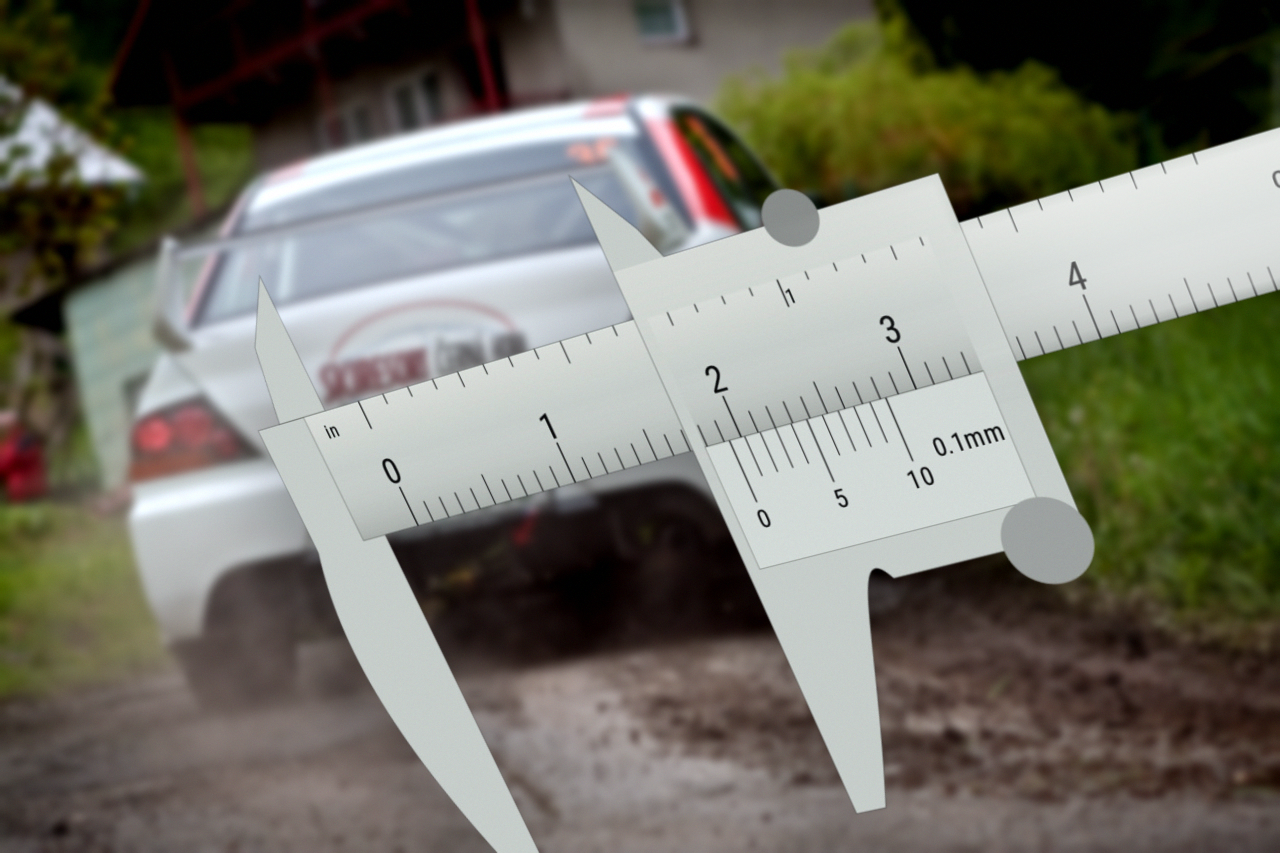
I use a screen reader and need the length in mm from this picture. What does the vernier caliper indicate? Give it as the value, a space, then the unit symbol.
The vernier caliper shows 19.3 mm
